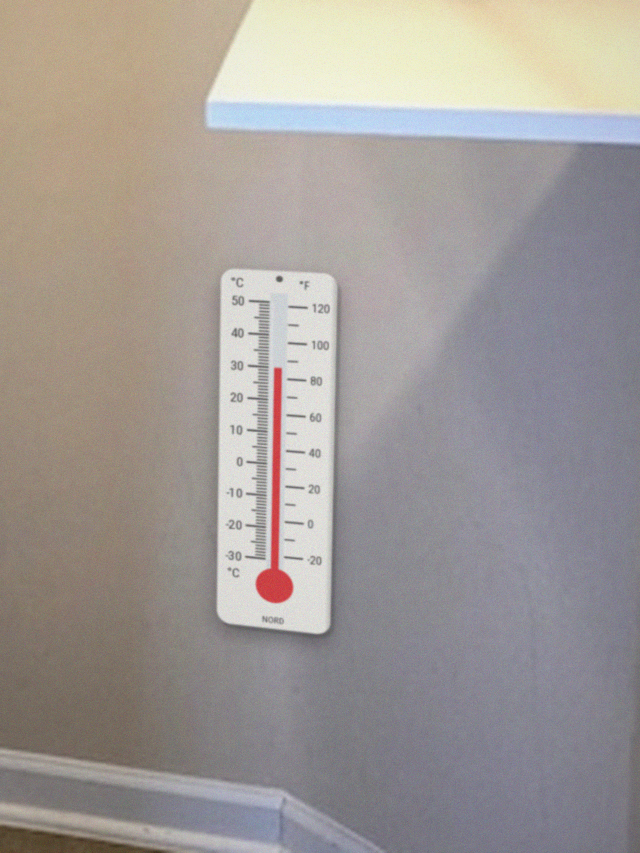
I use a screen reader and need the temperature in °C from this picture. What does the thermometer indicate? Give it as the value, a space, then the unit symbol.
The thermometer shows 30 °C
